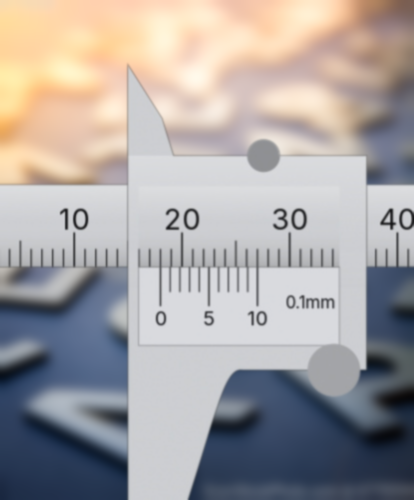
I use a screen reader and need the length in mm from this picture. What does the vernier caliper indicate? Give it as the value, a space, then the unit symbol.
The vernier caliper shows 18.0 mm
